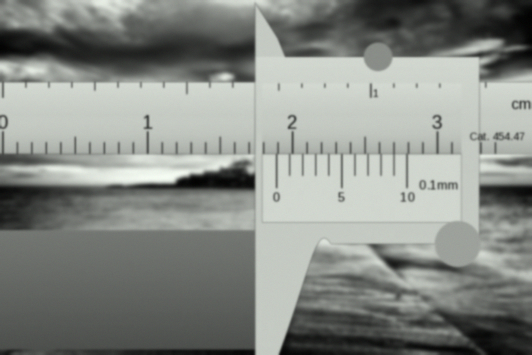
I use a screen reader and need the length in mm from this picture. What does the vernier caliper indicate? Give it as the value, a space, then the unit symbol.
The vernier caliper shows 18.9 mm
